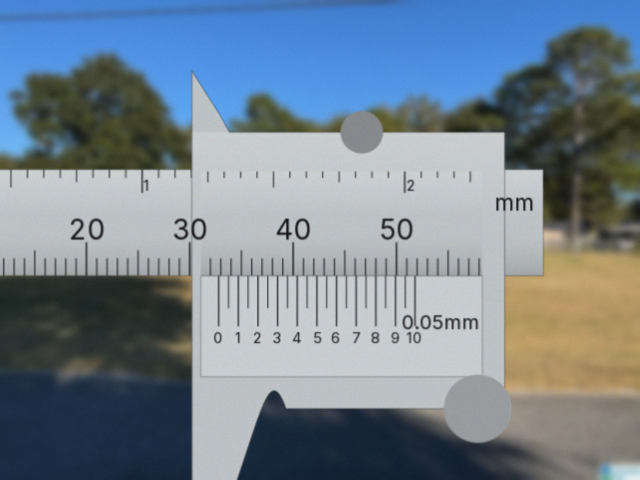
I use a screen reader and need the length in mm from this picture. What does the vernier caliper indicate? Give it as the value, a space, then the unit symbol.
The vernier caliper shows 32.8 mm
